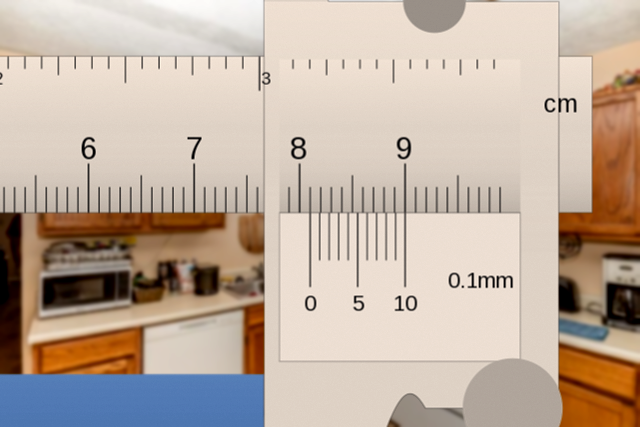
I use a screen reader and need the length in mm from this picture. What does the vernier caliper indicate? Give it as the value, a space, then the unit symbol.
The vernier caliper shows 81.0 mm
